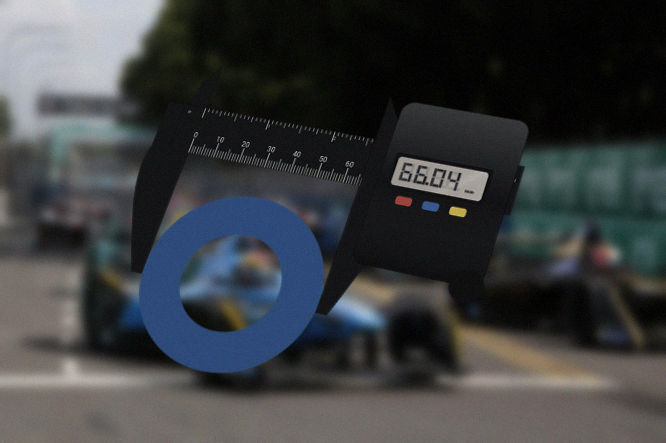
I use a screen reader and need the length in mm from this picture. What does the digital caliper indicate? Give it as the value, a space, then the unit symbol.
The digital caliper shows 66.04 mm
